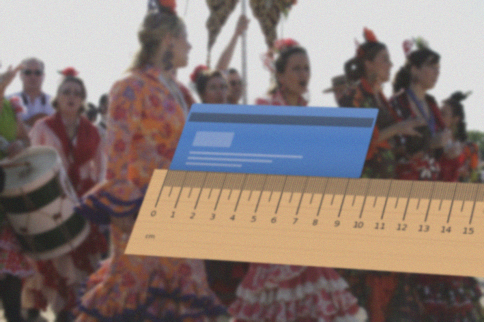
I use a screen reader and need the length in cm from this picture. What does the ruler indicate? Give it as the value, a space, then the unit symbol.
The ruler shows 9.5 cm
